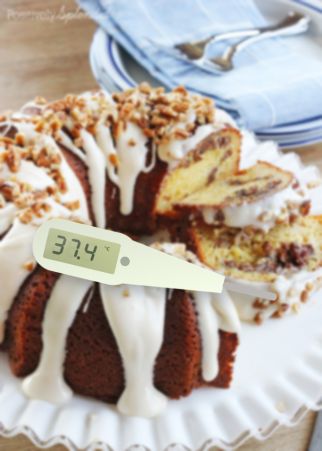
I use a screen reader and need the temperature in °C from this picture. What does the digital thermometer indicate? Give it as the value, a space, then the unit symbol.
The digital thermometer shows 37.4 °C
